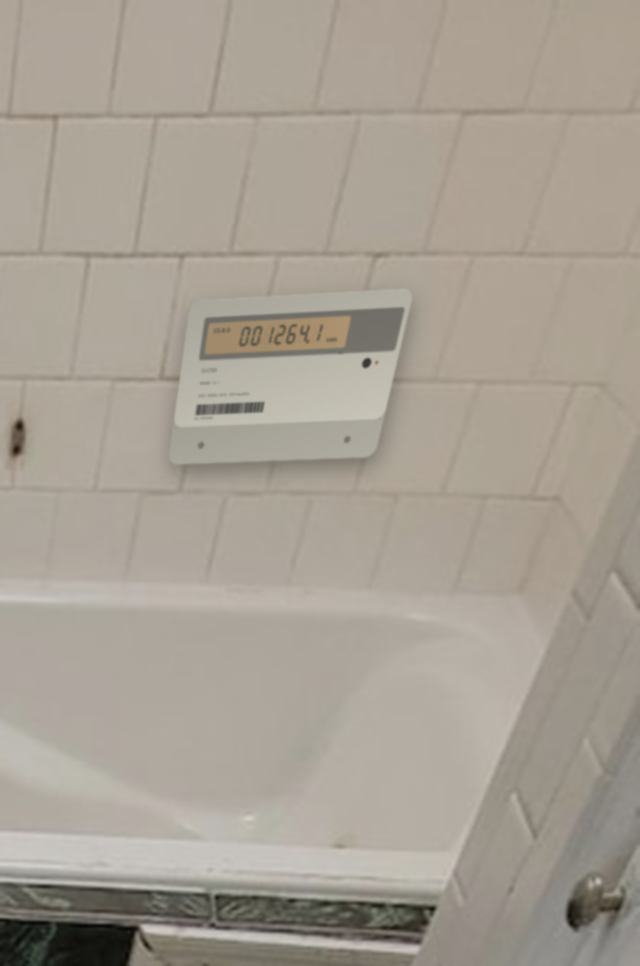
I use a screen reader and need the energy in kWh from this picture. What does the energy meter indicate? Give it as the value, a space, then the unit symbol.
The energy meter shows 1264.1 kWh
